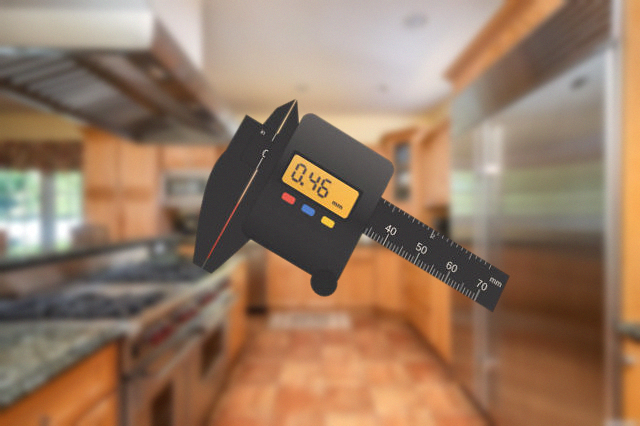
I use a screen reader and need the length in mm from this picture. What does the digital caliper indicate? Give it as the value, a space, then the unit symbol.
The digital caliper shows 0.46 mm
